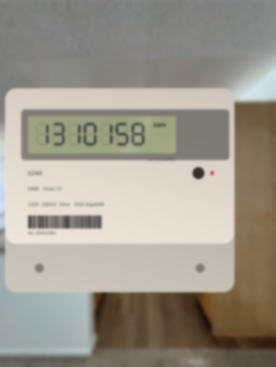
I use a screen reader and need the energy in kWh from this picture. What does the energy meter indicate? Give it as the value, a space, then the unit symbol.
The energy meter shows 1310158 kWh
